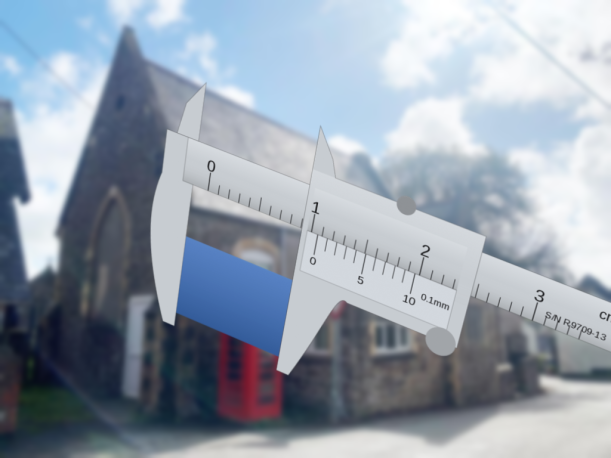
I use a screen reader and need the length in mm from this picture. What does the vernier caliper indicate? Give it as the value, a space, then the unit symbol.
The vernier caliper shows 10.6 mm
